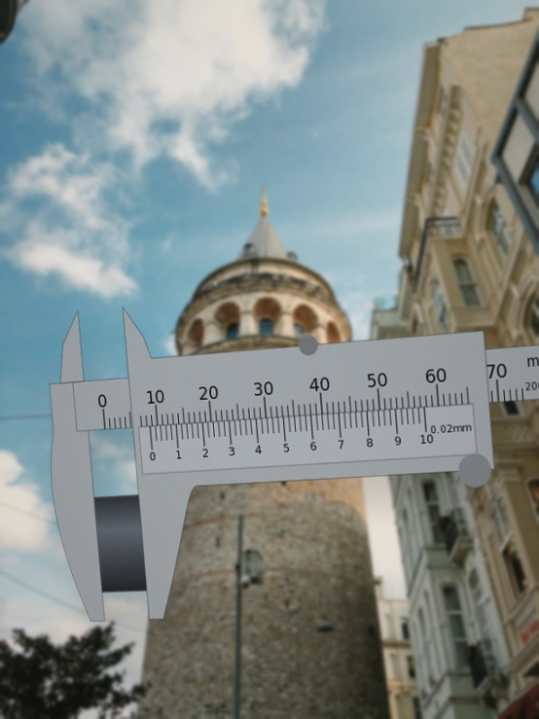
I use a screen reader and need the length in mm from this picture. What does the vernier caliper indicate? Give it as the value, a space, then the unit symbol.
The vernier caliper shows 8.6 mm
